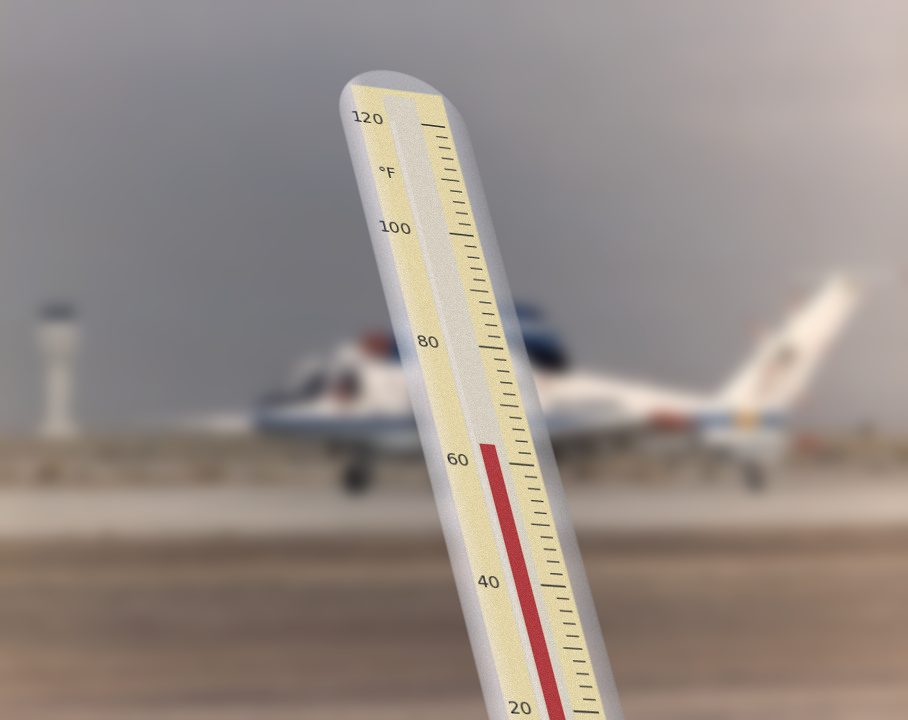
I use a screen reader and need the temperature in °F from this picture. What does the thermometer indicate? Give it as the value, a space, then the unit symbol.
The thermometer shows 63 °F
